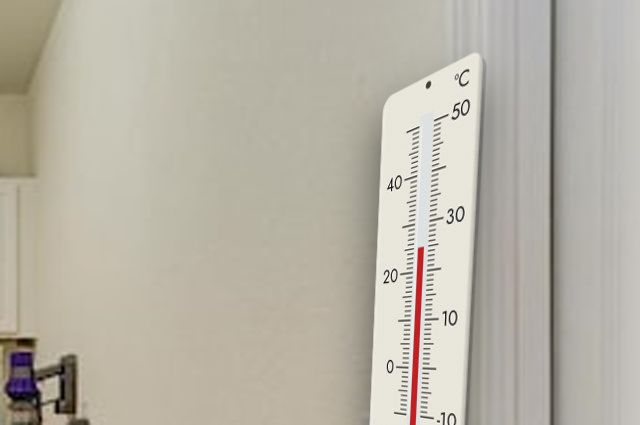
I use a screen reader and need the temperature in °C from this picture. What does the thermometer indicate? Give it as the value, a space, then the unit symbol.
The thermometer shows 25 °C
